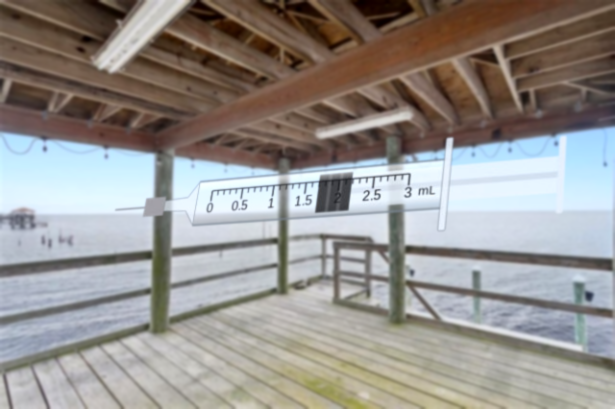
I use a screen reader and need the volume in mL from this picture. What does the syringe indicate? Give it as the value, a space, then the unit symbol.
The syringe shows 1.7 mL
